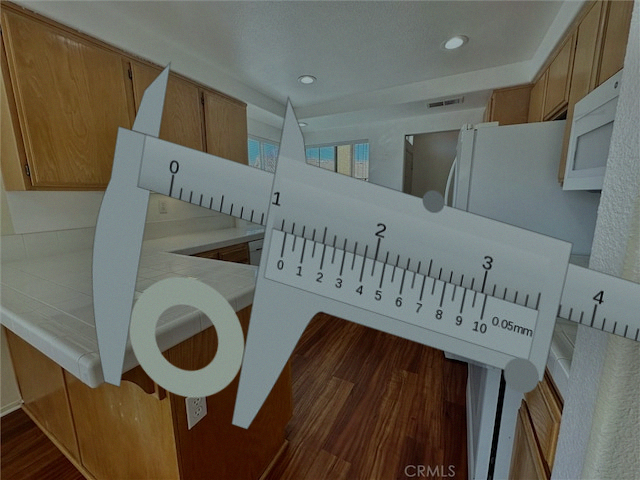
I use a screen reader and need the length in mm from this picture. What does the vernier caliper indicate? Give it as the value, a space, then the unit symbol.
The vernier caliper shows 11.4 mm
